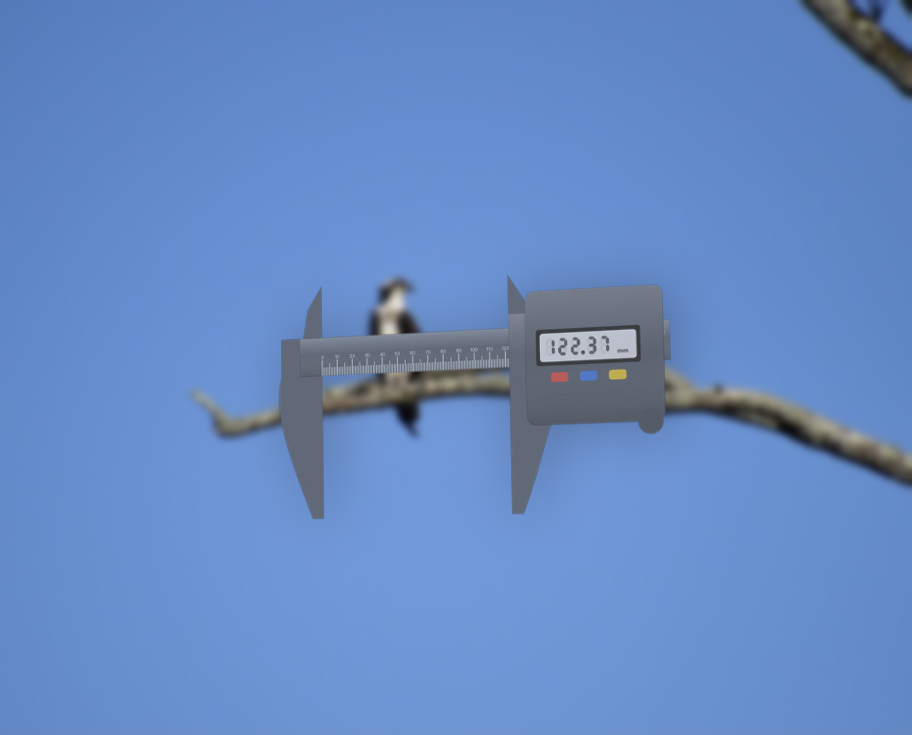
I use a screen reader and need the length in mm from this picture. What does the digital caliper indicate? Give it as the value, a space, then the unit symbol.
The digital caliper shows 122.37 mm
